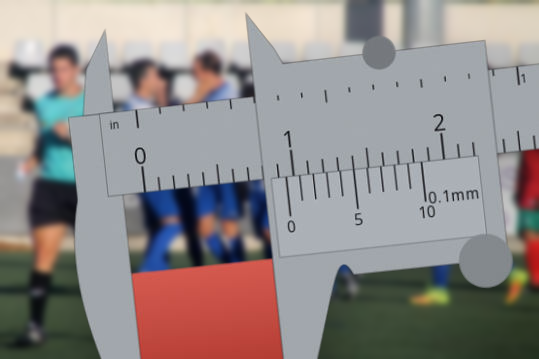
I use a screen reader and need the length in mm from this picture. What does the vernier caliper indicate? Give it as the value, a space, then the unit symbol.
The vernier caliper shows 9.5 mm
